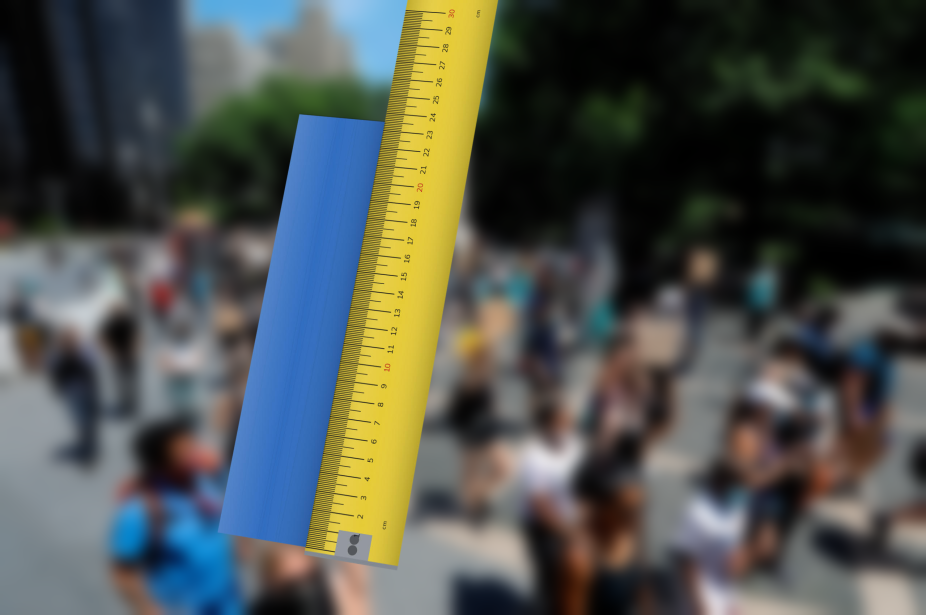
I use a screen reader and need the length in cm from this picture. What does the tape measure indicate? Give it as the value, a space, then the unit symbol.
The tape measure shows 23.5 cm
